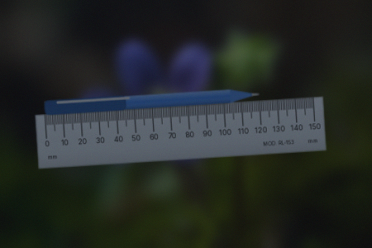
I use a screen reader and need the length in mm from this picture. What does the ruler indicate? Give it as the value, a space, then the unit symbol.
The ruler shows 120 mm
